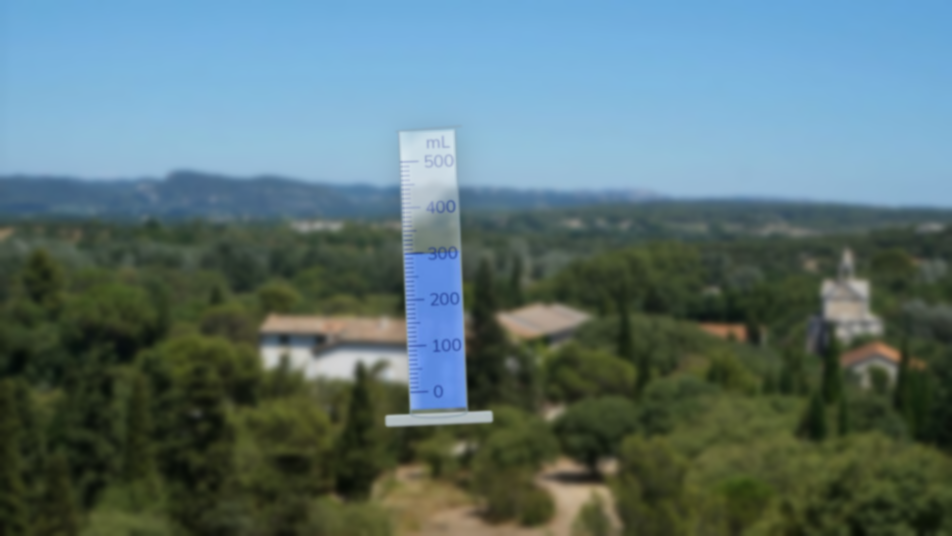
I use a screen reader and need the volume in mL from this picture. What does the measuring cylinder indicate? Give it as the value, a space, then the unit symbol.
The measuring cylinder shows 300 mL
